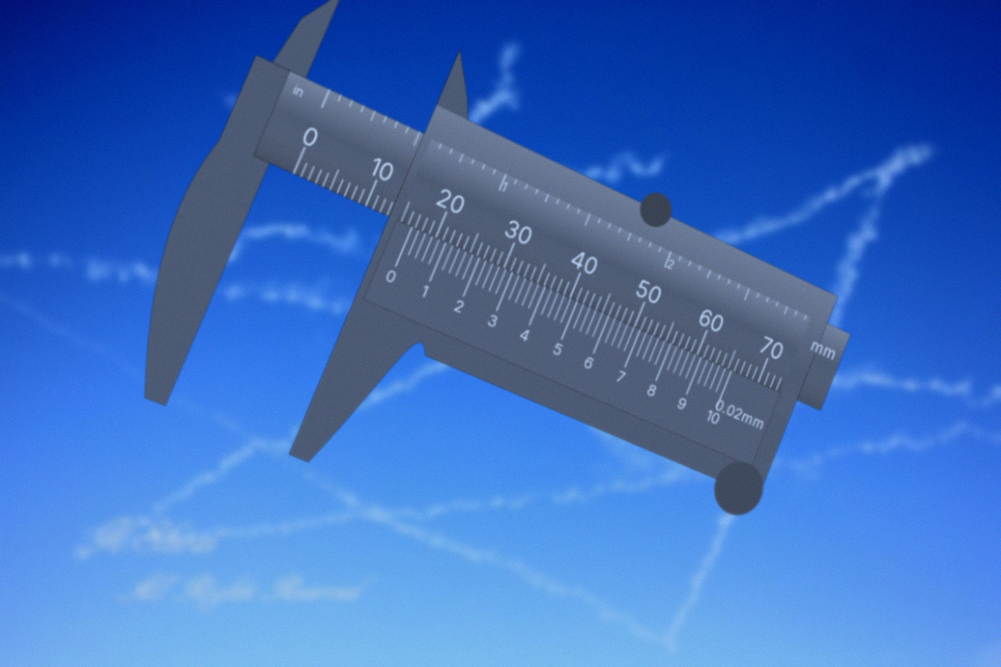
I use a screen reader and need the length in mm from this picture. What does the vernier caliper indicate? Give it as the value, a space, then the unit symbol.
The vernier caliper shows 16.6 mm
